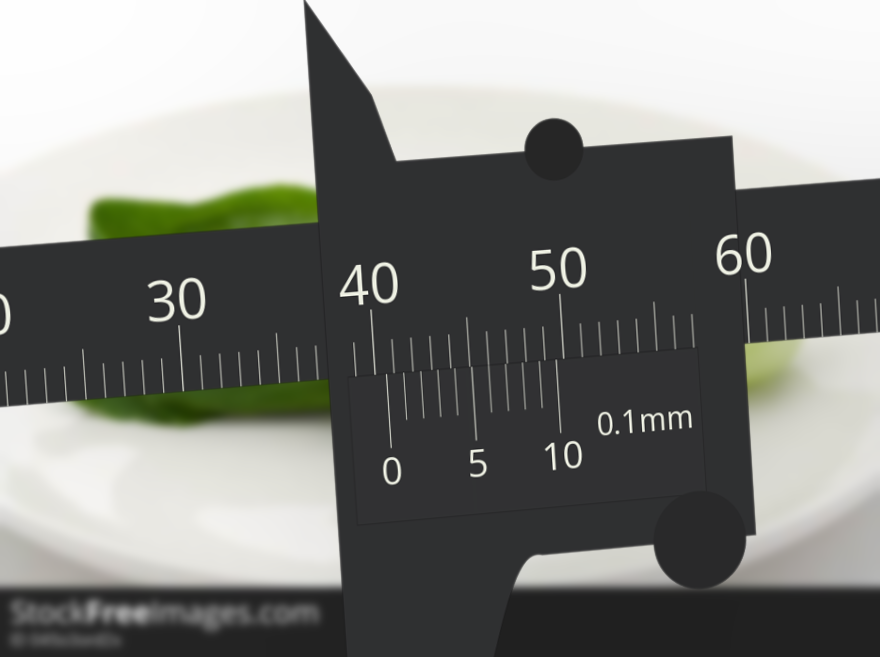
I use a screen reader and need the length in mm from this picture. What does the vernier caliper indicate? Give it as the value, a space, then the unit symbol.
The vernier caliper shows 40.6 mm
